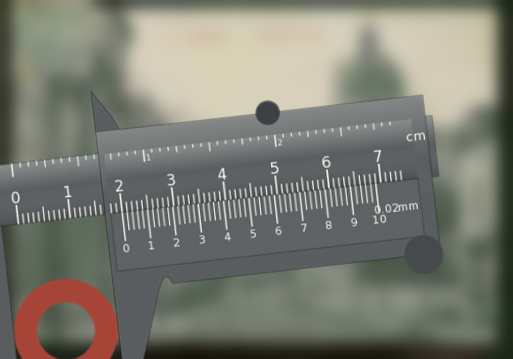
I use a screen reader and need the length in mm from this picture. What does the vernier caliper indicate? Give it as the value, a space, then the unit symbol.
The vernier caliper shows 20.0 mm
